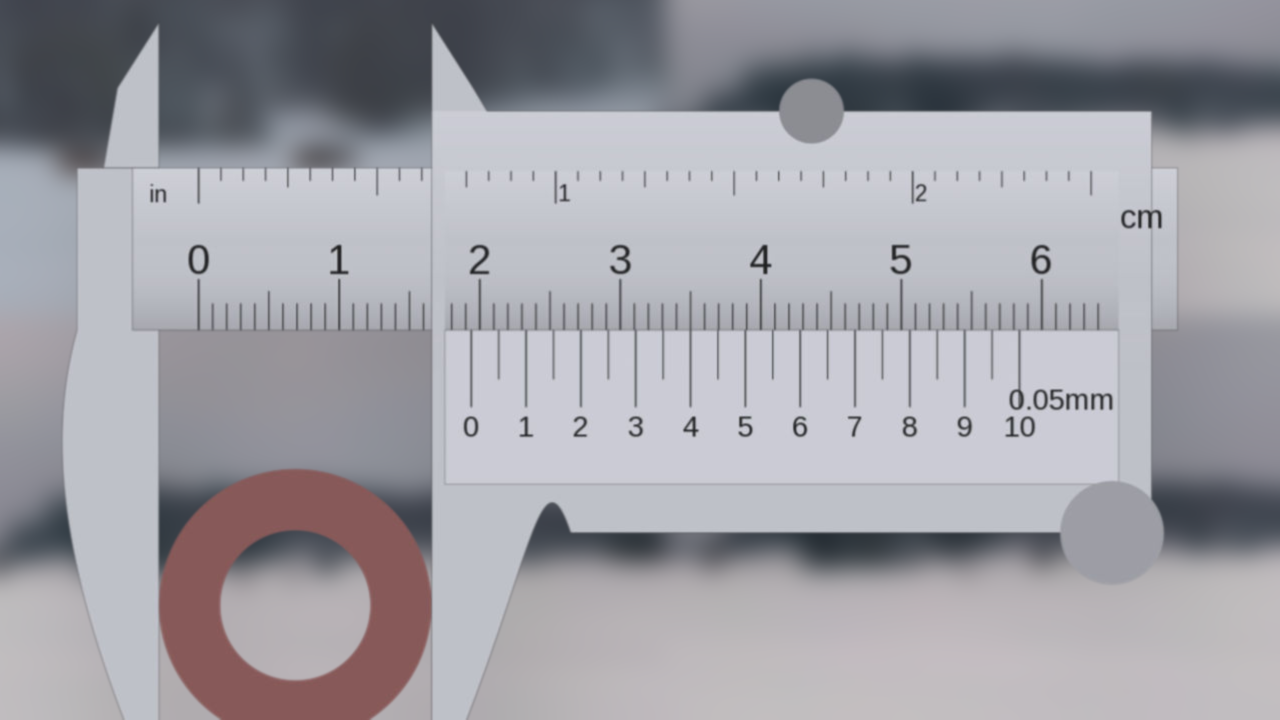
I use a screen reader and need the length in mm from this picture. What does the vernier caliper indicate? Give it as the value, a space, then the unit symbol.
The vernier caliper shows 19.4 mm
